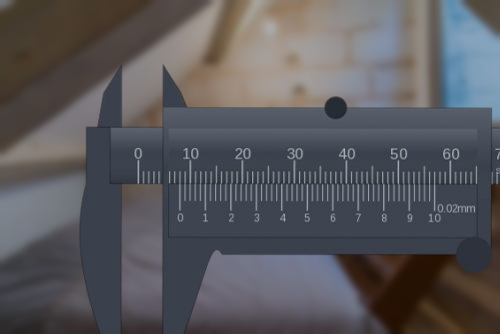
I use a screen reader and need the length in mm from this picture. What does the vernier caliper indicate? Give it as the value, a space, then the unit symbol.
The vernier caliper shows 8.0 mm
